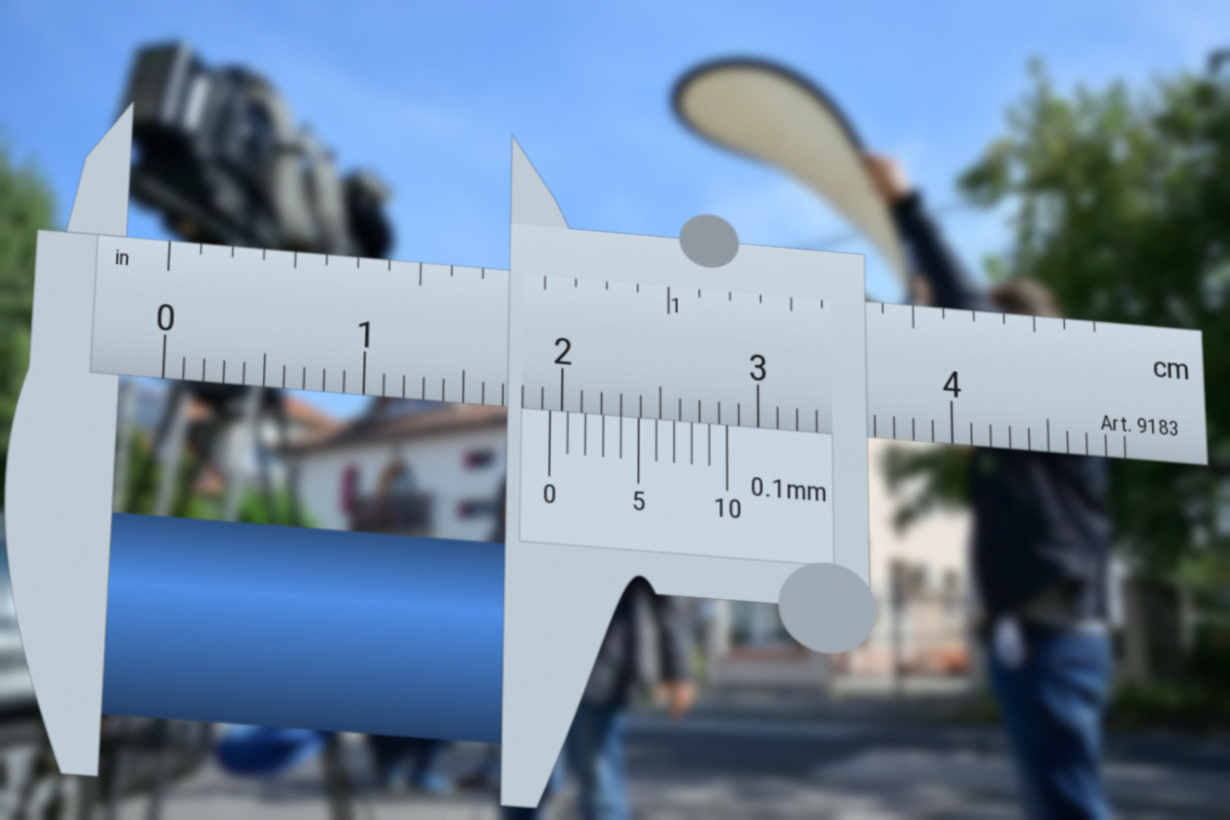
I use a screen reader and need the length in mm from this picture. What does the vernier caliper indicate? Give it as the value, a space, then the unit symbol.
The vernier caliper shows 19.4 mm
